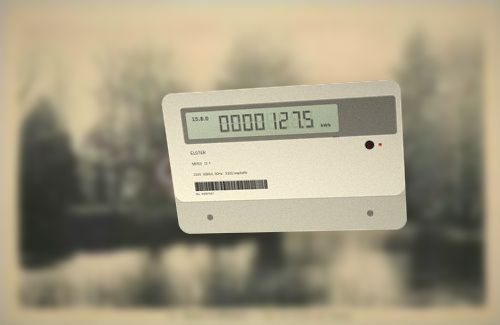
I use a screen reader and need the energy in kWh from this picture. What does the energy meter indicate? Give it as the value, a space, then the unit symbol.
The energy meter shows 127.5 kWh
